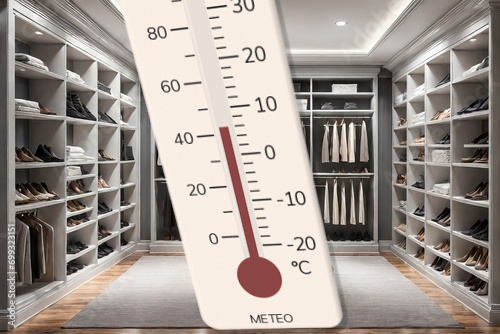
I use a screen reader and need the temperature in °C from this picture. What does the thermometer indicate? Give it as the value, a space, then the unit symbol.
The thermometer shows 6 °C
